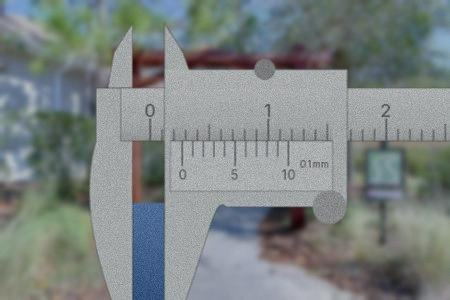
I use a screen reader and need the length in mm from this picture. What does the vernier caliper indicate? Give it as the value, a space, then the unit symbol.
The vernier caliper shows 2.7 mm
